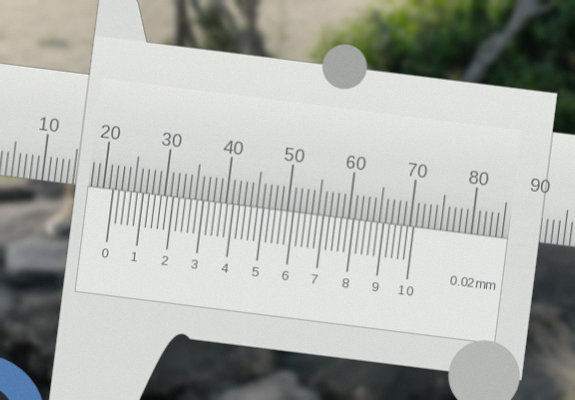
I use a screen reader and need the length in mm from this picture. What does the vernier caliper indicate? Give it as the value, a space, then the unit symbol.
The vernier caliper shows 21.6 mm
